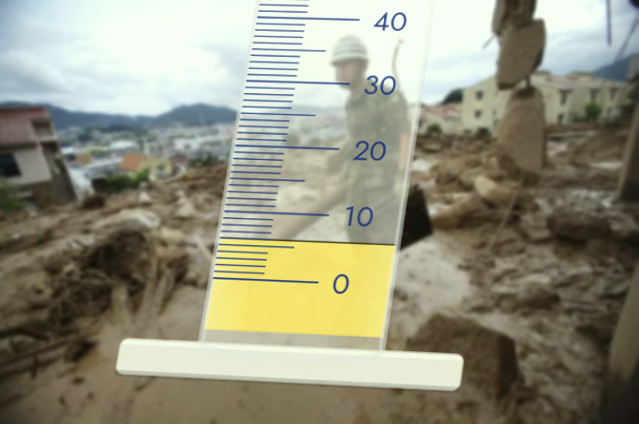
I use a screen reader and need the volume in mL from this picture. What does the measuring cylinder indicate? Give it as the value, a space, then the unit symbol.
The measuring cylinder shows 6 mL
